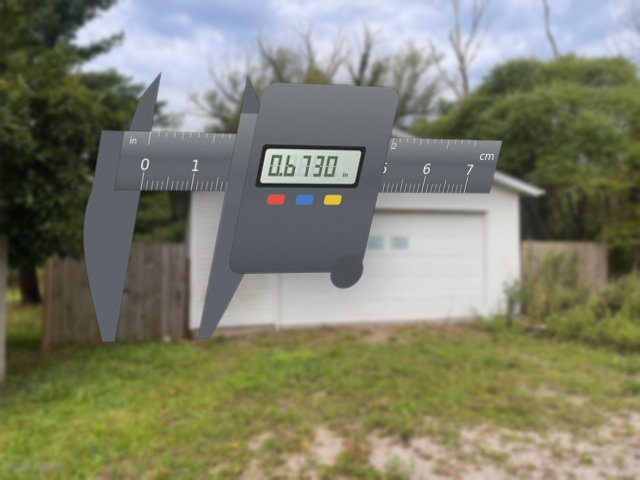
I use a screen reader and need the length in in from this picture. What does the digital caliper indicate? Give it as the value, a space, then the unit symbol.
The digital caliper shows 0.6730 in
